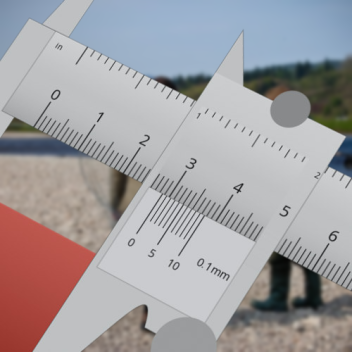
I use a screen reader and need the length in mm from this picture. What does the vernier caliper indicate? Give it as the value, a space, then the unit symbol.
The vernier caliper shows 28.6 mm
